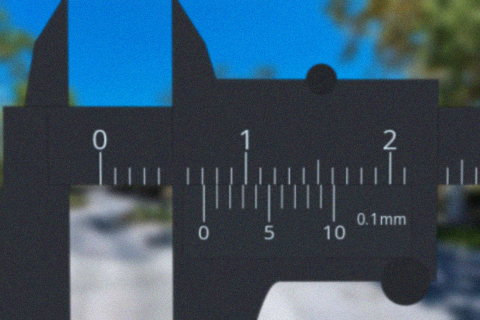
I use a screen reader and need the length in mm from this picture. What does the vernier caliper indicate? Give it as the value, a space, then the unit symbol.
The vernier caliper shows 7.1 mm
